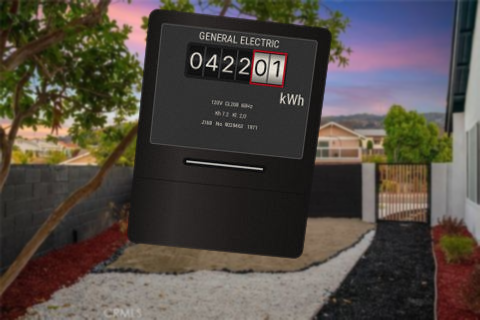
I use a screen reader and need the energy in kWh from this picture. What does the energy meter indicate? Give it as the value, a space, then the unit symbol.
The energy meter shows 422.01 kWh
